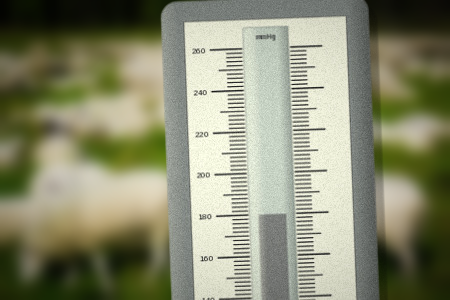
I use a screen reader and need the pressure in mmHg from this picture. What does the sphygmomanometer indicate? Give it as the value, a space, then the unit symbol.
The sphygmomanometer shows 180 mmHg
